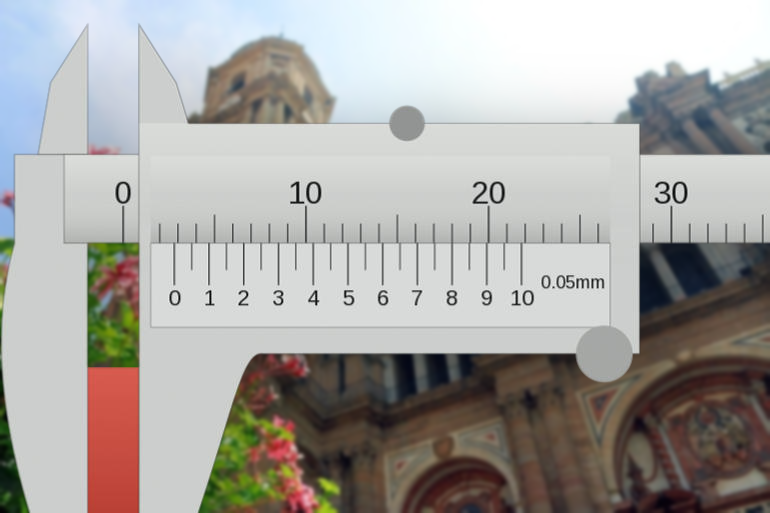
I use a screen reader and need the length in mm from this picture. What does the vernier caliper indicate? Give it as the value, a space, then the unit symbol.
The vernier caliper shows 2.8 mm
